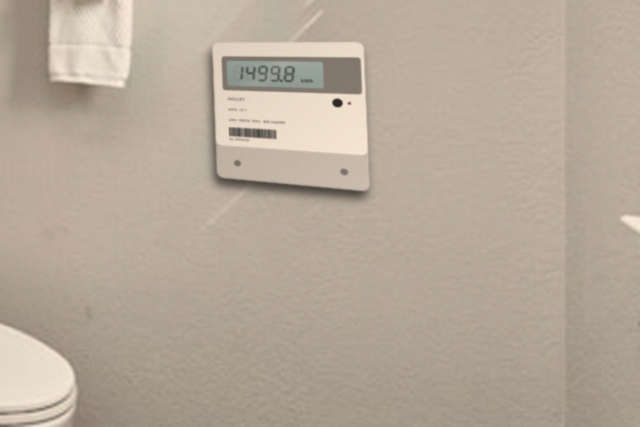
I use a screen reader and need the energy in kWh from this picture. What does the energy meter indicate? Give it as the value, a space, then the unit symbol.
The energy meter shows 1499.8 kWh
